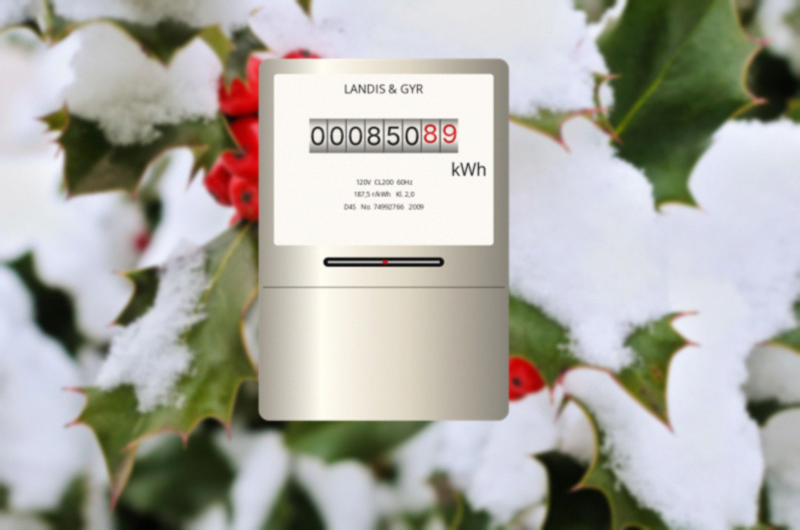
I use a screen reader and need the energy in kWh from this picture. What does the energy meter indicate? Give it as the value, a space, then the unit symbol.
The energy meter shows 850.89 kWh
